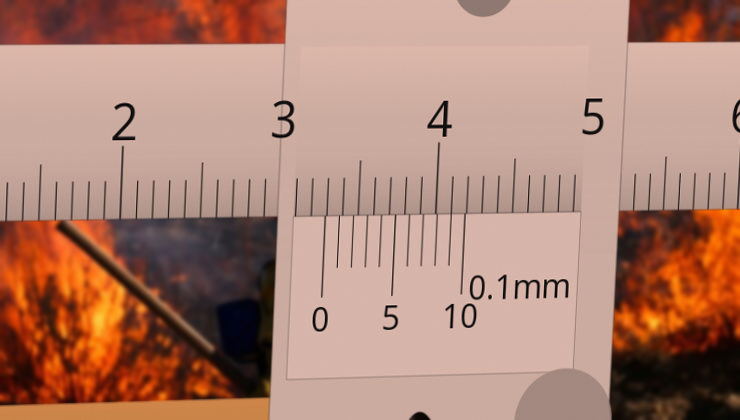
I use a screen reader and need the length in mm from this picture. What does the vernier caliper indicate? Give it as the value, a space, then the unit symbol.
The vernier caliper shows 32.9 mm
